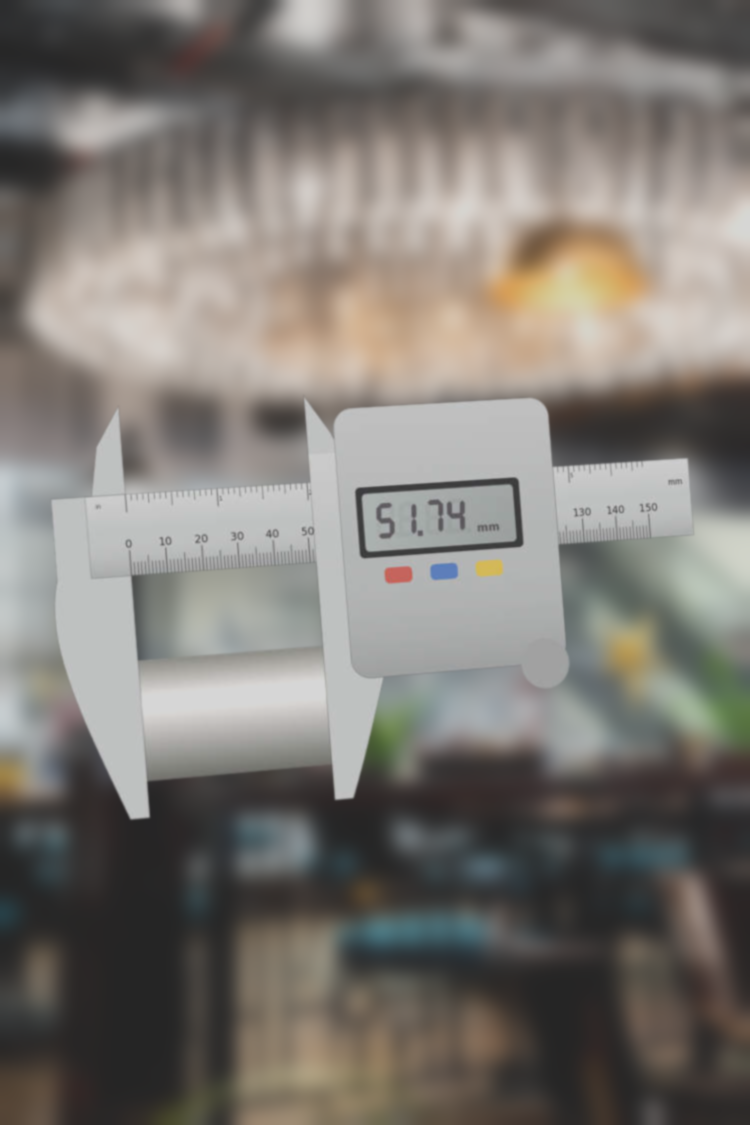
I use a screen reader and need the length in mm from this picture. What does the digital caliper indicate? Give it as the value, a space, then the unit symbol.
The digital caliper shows 51.74 mm
